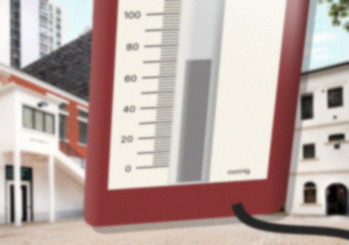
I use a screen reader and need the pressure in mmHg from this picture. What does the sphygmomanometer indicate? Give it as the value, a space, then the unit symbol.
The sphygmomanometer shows 70 mmHg
